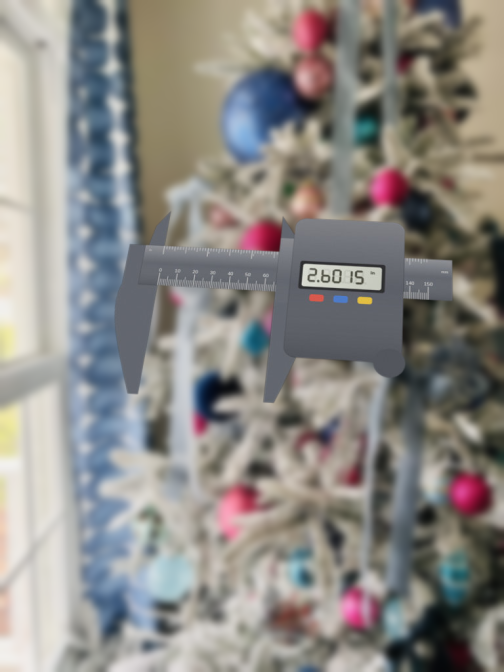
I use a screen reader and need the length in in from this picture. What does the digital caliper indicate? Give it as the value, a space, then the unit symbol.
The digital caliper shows 2.6015 in
